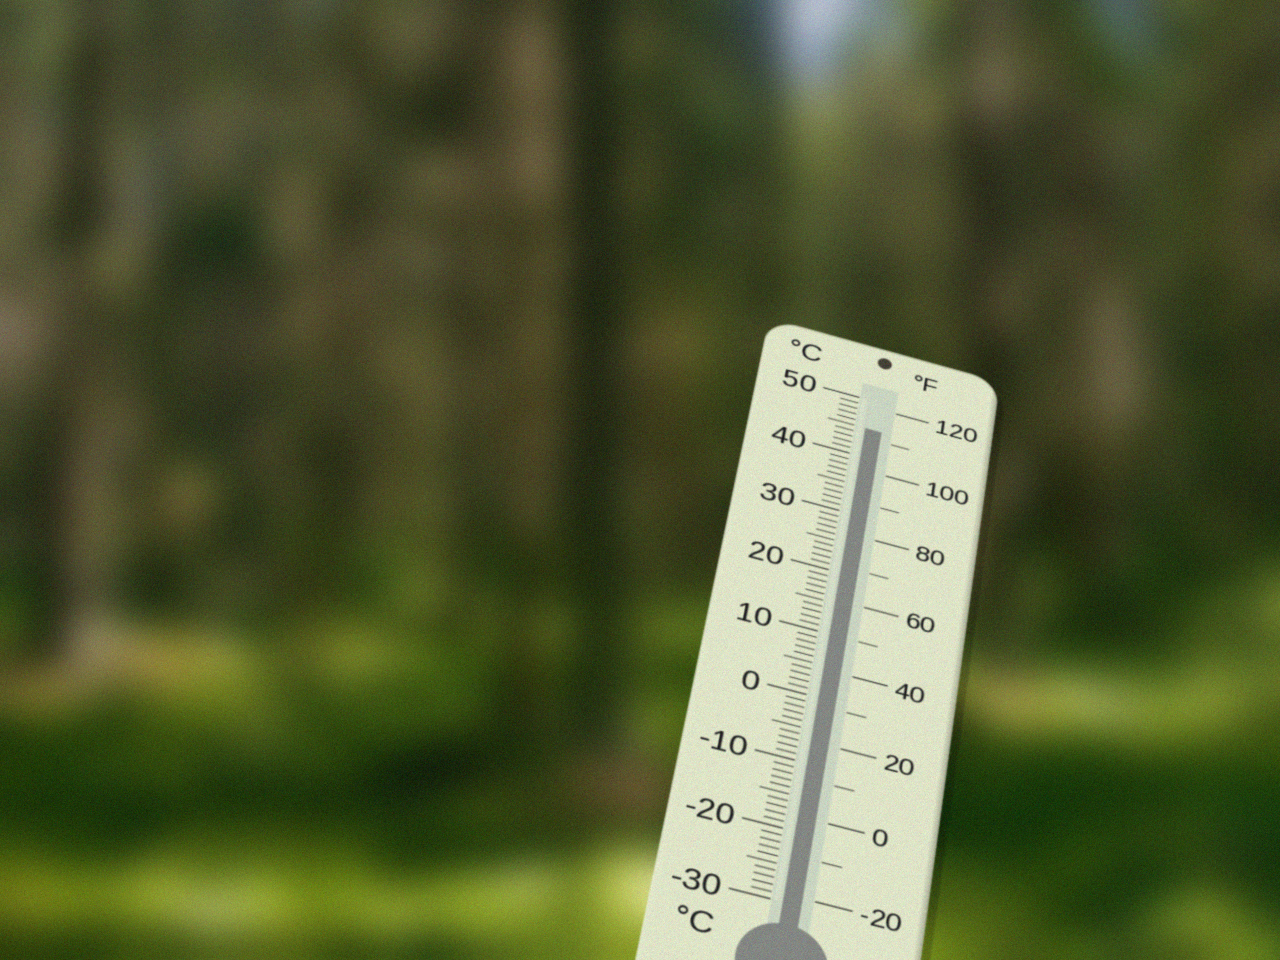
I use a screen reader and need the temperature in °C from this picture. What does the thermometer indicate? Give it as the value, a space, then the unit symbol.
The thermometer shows 45 °C
